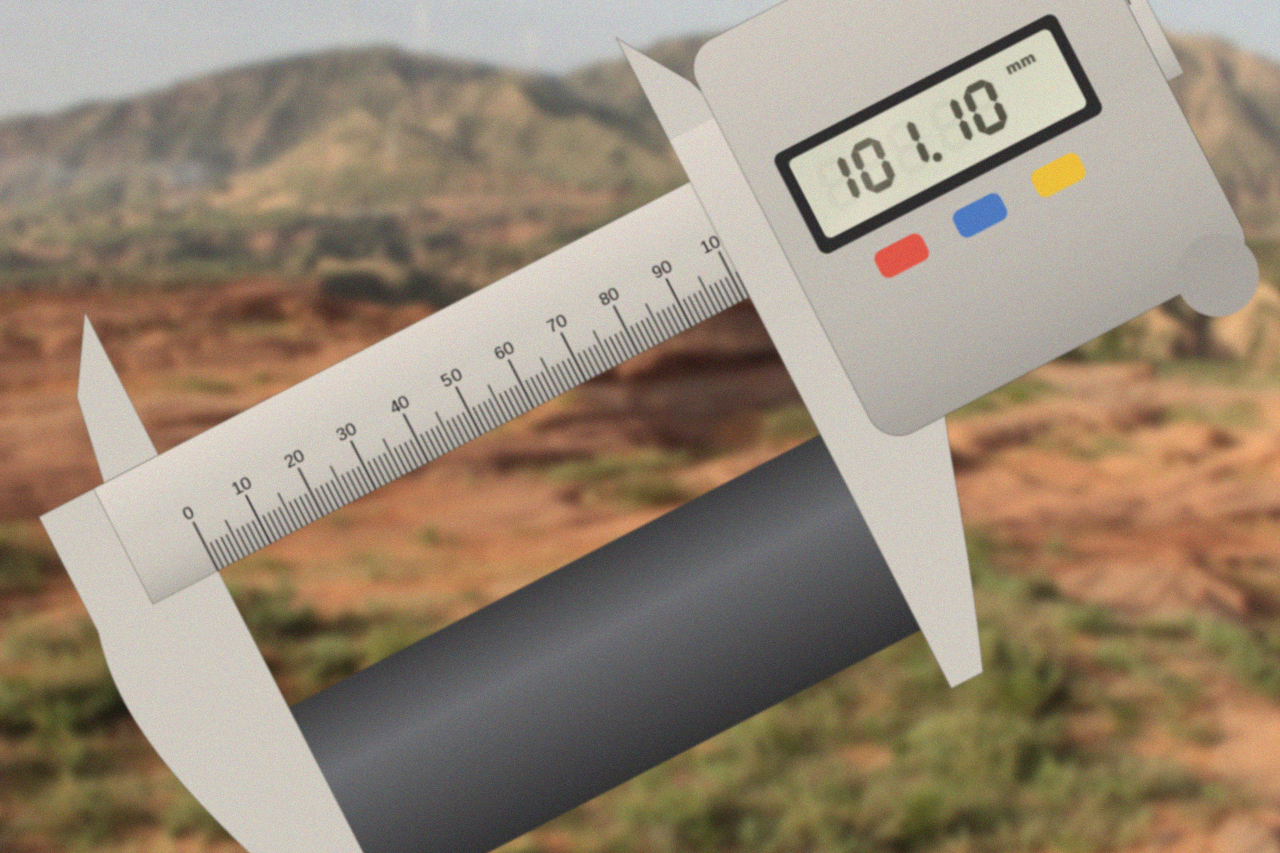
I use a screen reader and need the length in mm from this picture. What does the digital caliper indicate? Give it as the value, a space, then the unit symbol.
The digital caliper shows 101.10 mm
